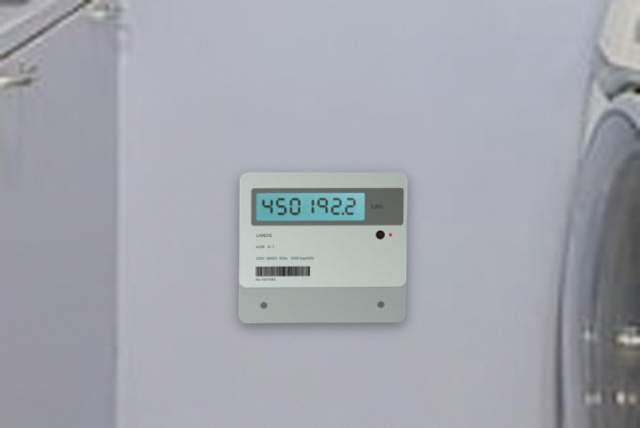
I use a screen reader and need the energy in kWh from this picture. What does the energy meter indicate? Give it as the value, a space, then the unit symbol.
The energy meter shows 450192.2 kWh
